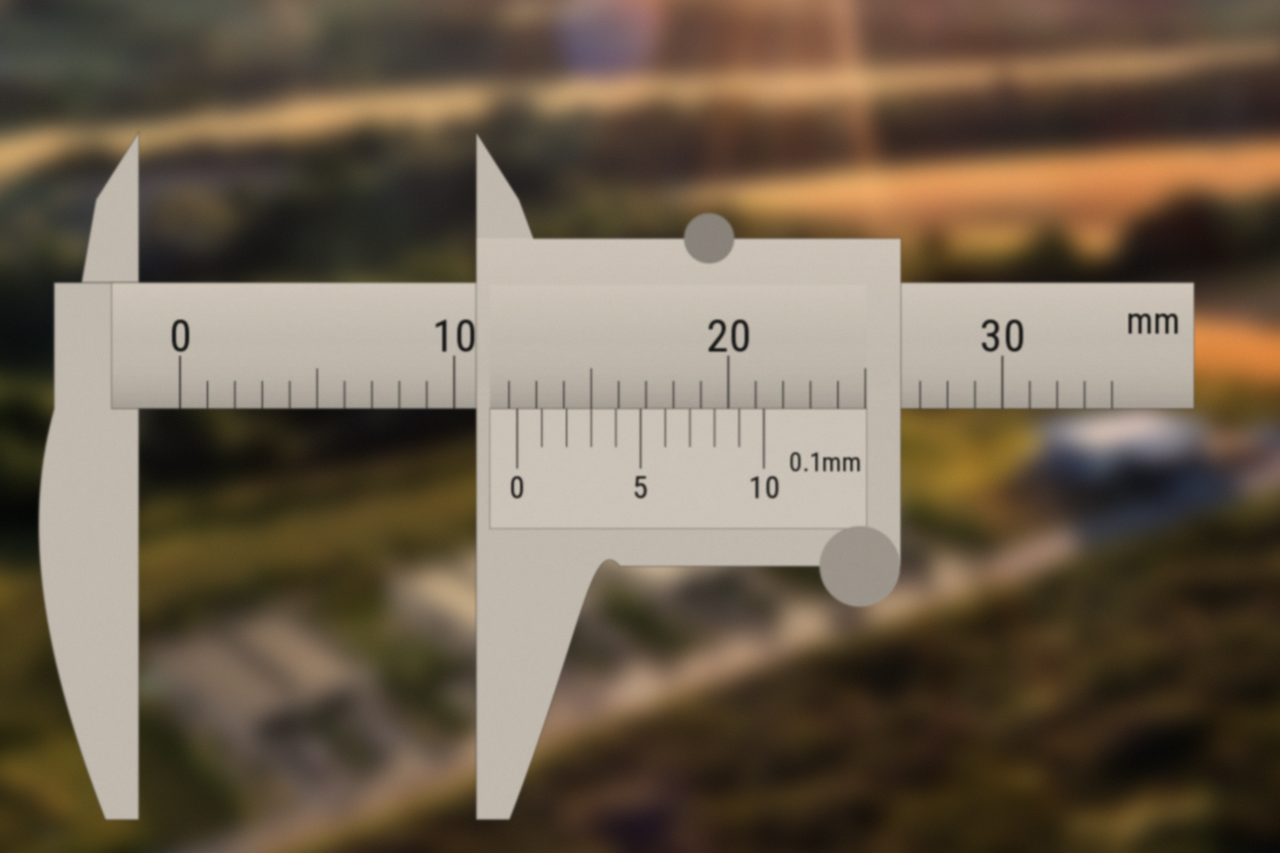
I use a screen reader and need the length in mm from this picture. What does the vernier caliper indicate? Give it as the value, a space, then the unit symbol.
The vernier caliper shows 12.3 mm
